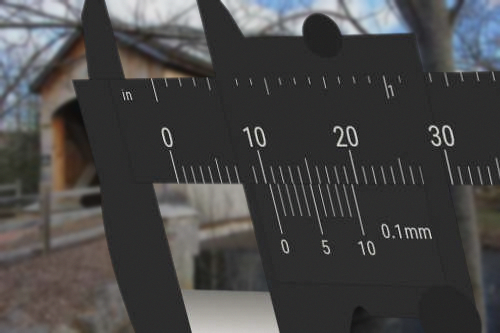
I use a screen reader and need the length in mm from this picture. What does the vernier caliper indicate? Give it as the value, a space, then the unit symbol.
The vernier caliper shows 10.4 mm
